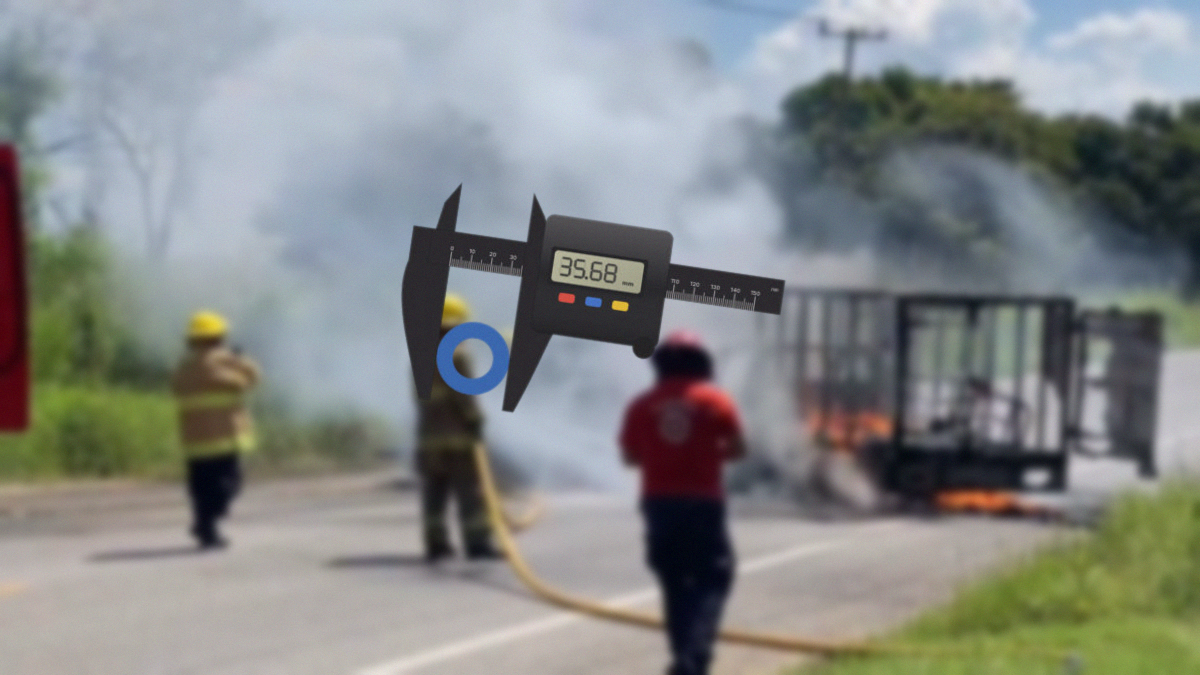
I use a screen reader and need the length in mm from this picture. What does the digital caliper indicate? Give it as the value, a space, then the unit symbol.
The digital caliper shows 35.68 mm
